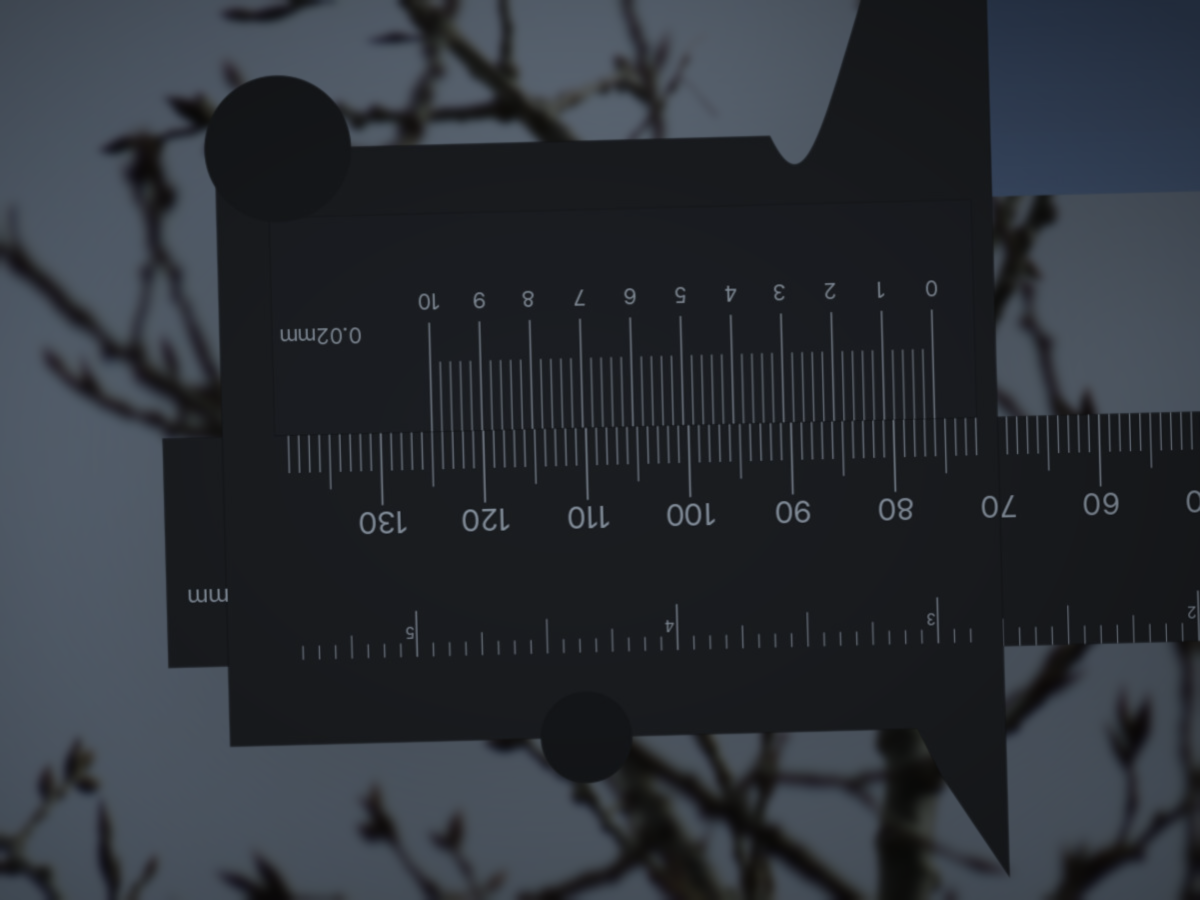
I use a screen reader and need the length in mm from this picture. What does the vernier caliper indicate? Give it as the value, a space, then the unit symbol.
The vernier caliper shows 76.0 mm
